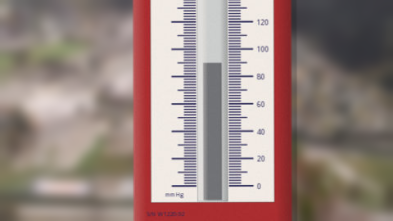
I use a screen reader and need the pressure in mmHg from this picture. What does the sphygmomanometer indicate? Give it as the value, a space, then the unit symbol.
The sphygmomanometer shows 90 mmHg
